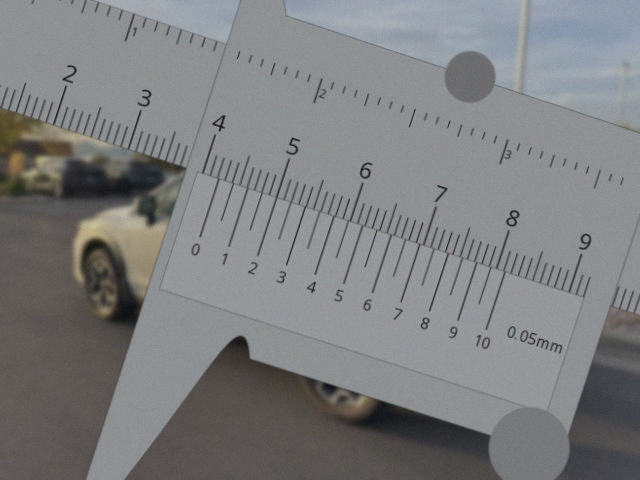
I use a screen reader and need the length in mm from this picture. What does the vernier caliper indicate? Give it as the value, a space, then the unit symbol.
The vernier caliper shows 42.2 mm
